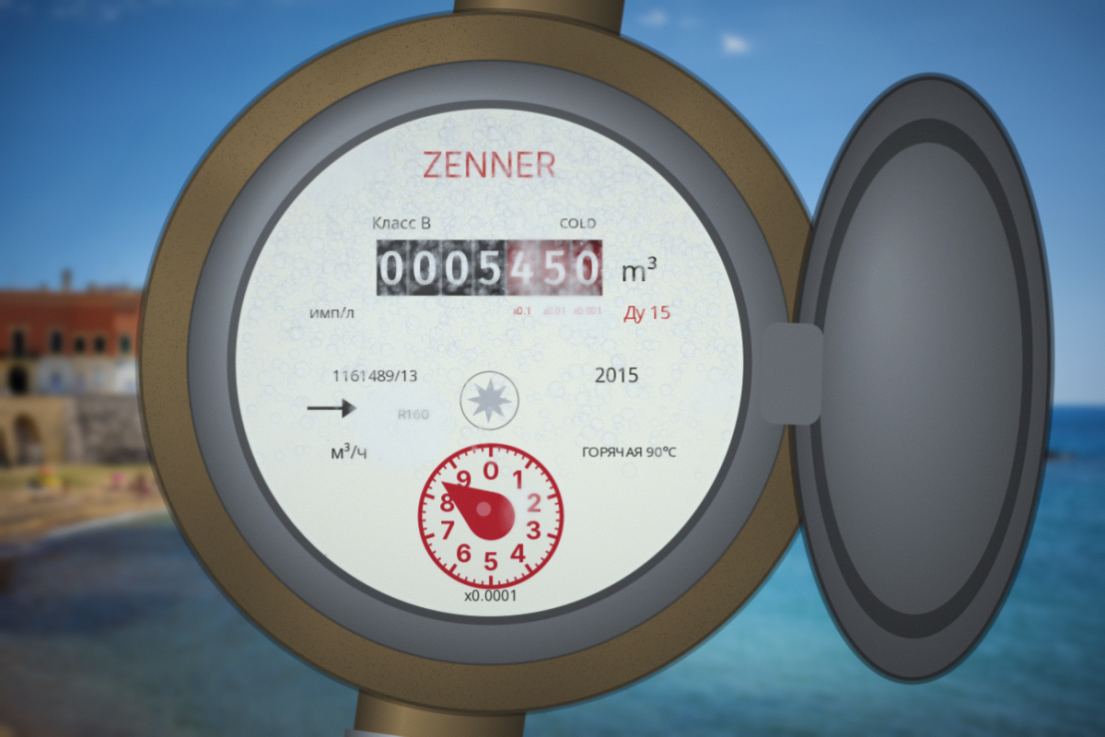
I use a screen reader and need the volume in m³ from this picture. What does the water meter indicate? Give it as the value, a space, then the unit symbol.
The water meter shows 5.4508 m³
